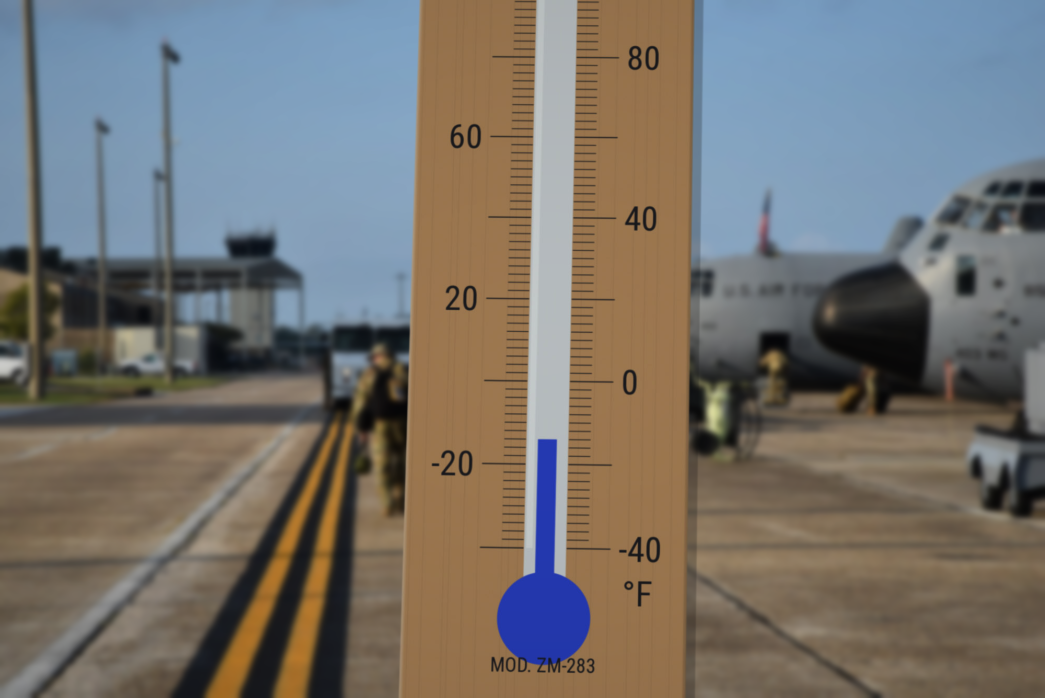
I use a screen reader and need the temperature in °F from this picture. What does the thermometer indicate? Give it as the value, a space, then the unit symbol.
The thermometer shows -14 °F
